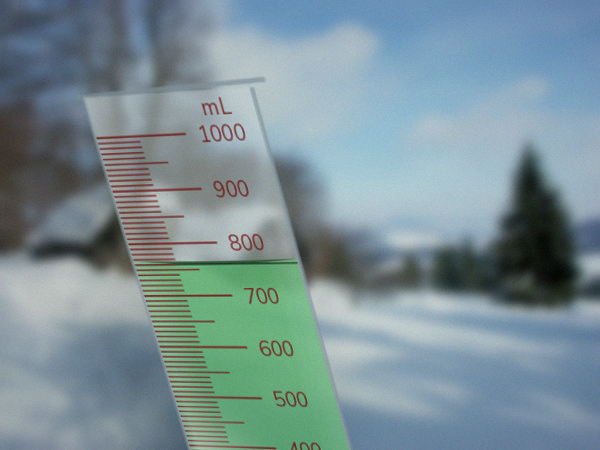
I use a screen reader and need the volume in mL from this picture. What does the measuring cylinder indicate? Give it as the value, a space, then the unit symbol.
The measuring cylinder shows 760 mL
